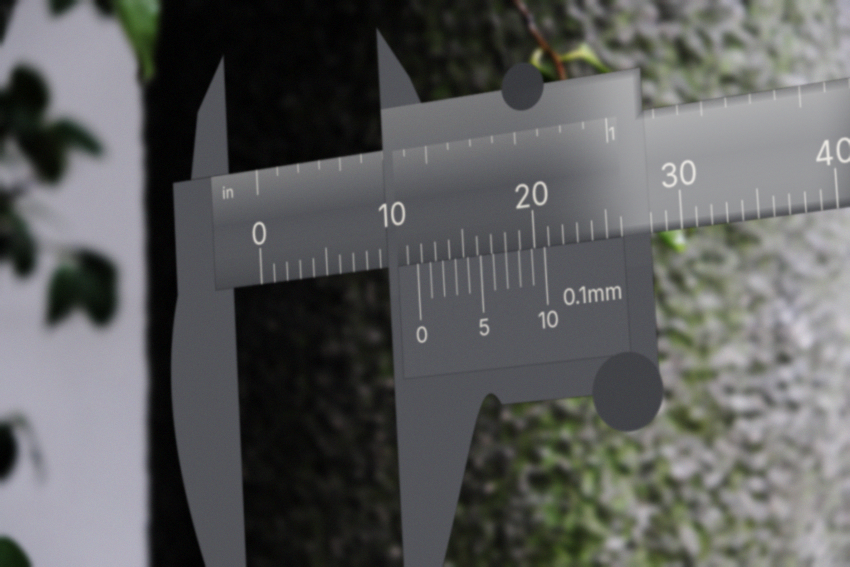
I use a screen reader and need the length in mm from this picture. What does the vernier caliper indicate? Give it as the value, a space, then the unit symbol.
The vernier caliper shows 11.7 mm
